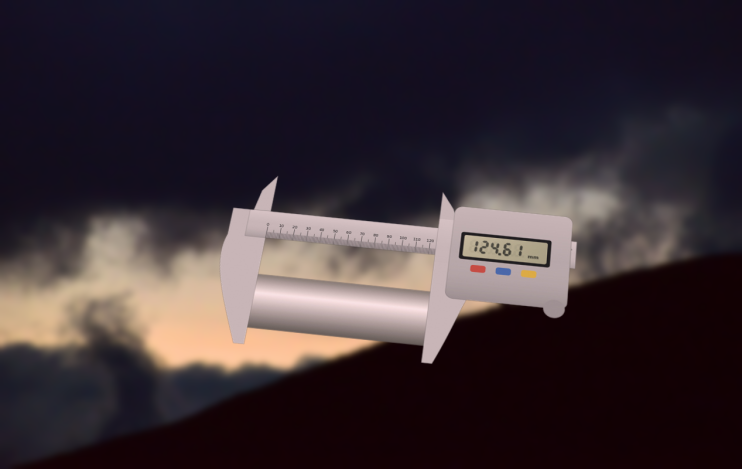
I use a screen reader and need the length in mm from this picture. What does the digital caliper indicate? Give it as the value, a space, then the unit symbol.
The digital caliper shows 124.61 mm
